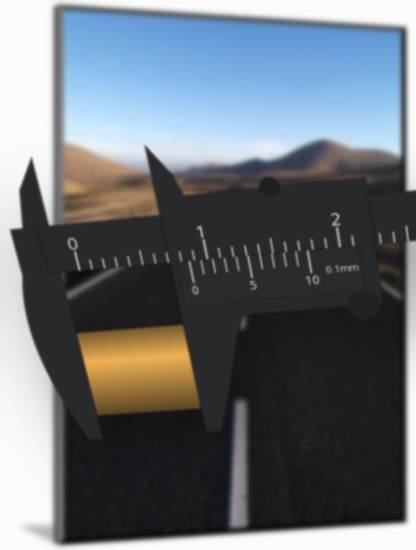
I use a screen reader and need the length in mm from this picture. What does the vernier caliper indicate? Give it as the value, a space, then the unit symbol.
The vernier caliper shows 8.6 mm
